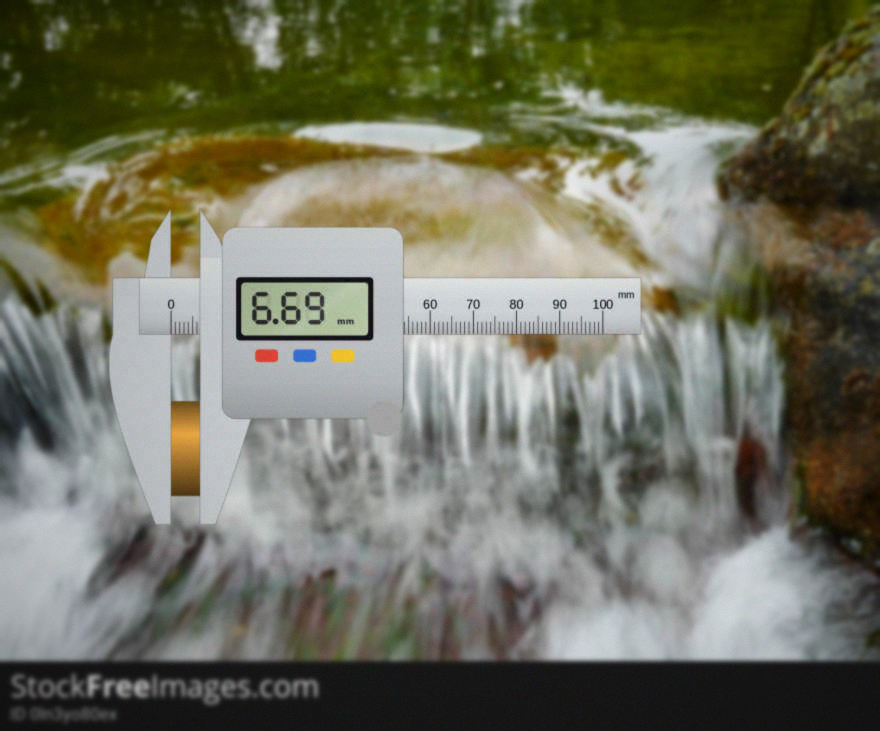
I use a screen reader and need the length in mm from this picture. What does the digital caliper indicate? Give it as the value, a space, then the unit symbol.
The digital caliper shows 6.69 mm
